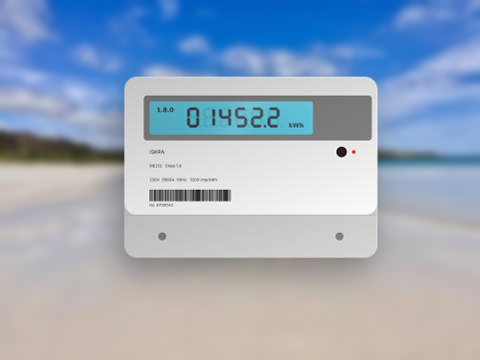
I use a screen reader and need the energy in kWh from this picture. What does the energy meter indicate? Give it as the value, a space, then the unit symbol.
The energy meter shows 1452.2 kWh
